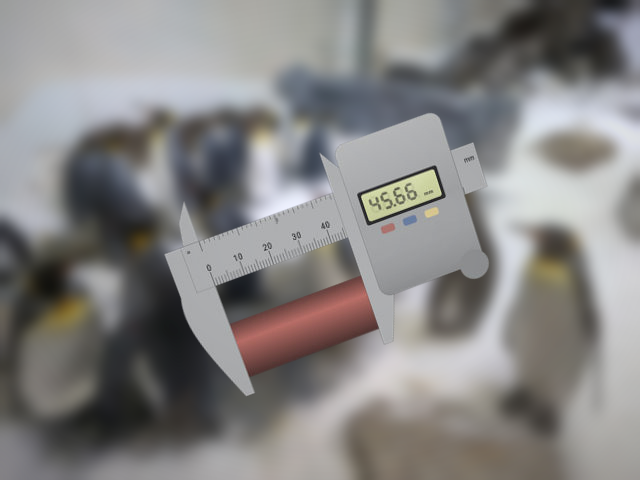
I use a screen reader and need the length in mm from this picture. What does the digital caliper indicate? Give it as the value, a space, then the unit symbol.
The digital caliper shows 45.66 mm
